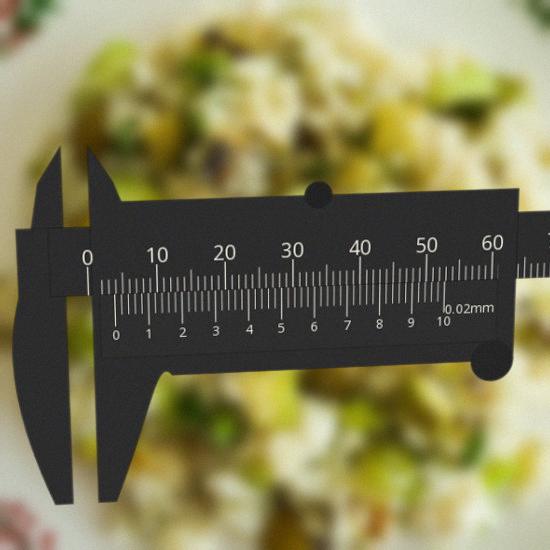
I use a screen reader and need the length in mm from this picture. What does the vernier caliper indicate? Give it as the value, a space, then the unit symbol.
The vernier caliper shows 3.8 mm
